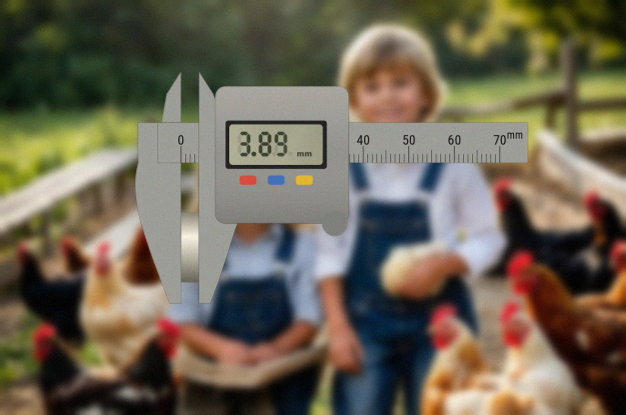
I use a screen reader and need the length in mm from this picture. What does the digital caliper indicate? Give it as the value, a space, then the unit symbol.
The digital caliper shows 3.89 mm
